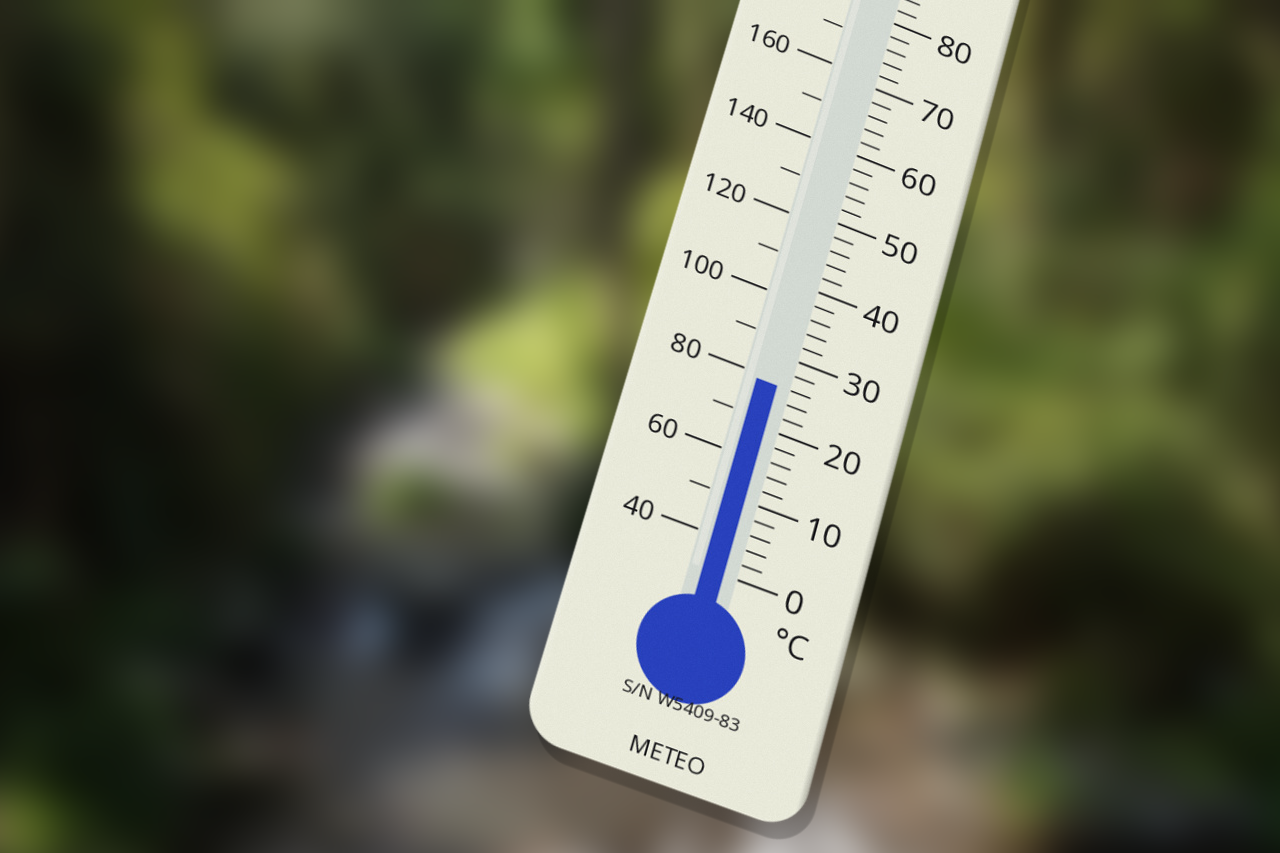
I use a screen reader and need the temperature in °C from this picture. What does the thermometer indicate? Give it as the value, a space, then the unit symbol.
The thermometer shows 26 °C
